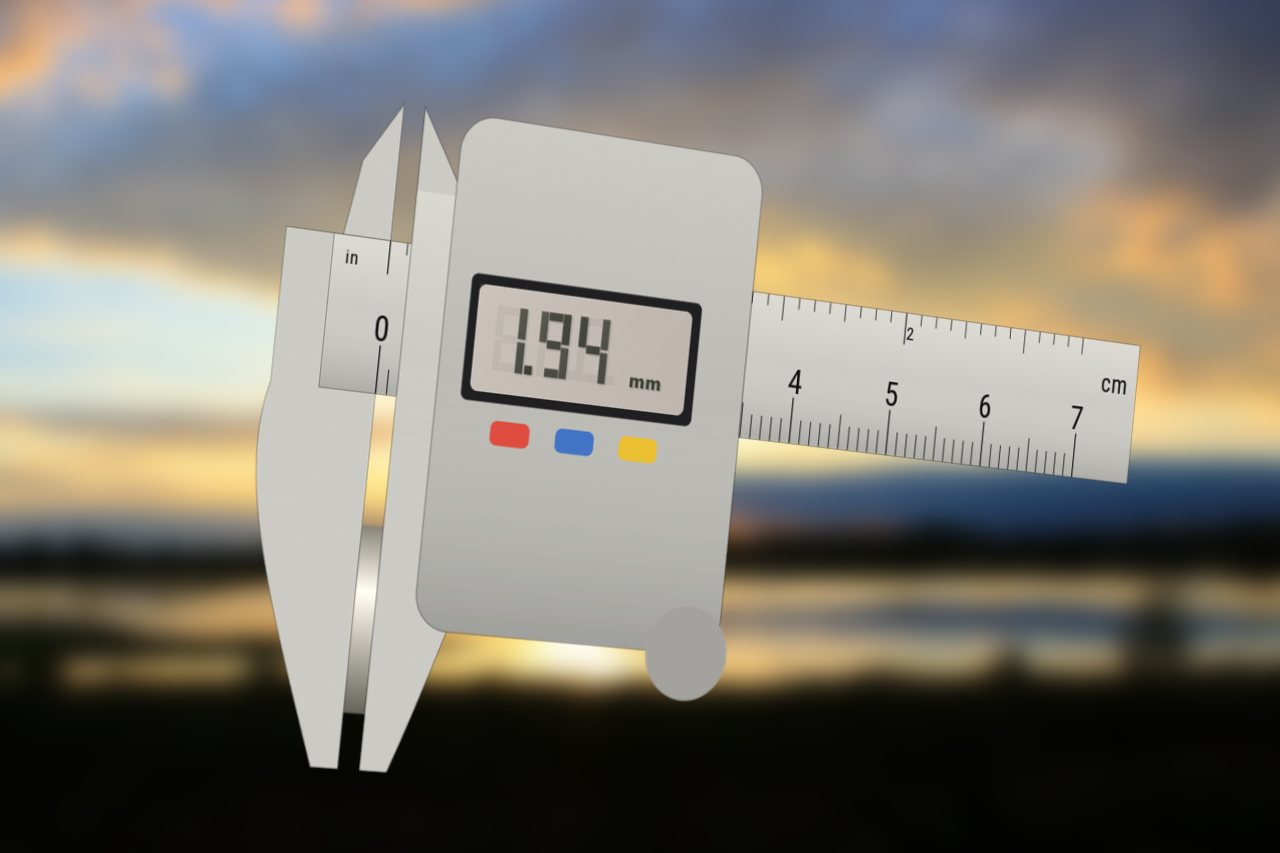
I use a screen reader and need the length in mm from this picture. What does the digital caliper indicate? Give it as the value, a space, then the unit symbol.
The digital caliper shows 1.94 mm
